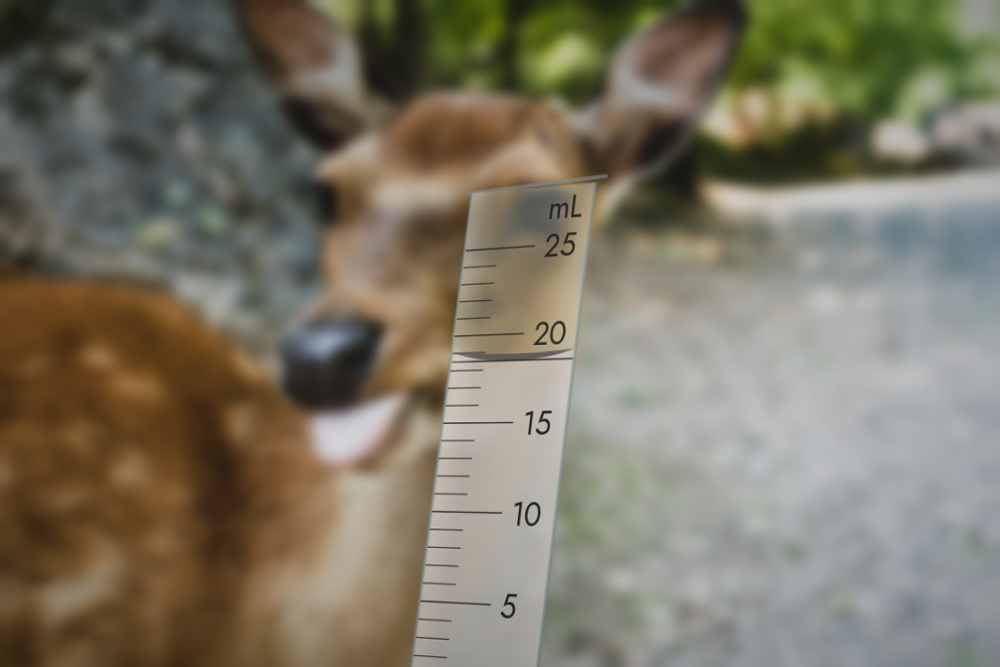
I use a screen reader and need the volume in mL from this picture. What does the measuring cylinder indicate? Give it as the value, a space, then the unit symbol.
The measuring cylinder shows 18.5 mL
